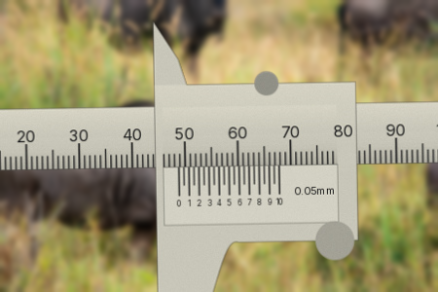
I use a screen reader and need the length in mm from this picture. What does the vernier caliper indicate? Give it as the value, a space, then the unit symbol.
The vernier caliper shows 48.8 mm
